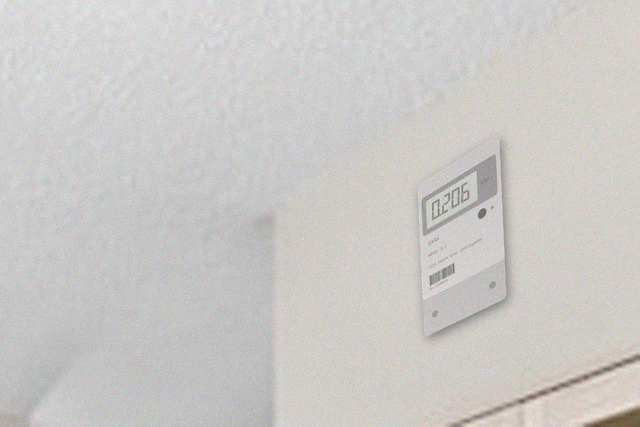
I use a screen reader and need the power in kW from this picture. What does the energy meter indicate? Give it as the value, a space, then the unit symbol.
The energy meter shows 0.206 kW
